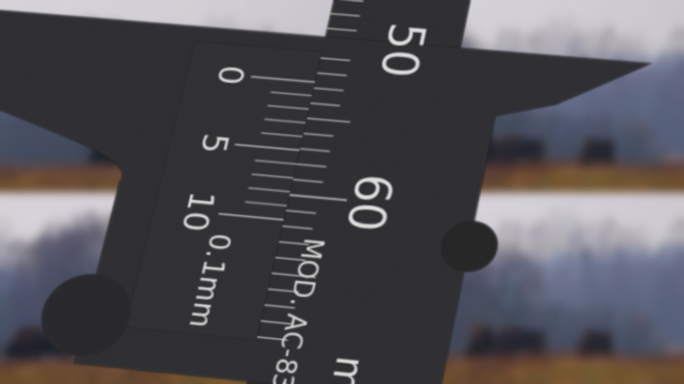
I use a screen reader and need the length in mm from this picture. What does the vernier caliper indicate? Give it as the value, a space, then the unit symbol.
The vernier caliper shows 52.6 mm
